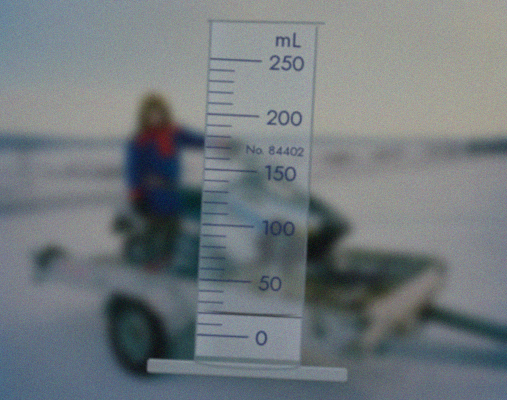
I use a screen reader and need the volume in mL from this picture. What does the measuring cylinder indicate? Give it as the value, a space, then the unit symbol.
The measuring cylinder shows 20 mL
